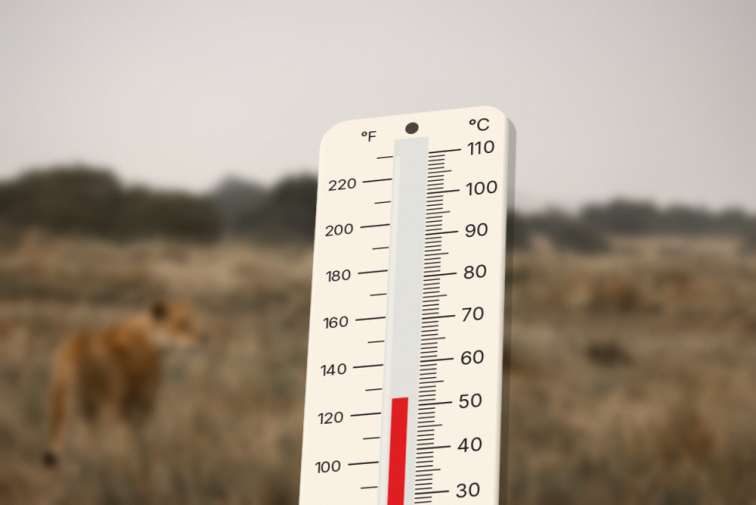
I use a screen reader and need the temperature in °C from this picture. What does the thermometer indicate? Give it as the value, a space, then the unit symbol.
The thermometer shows 52 °C
